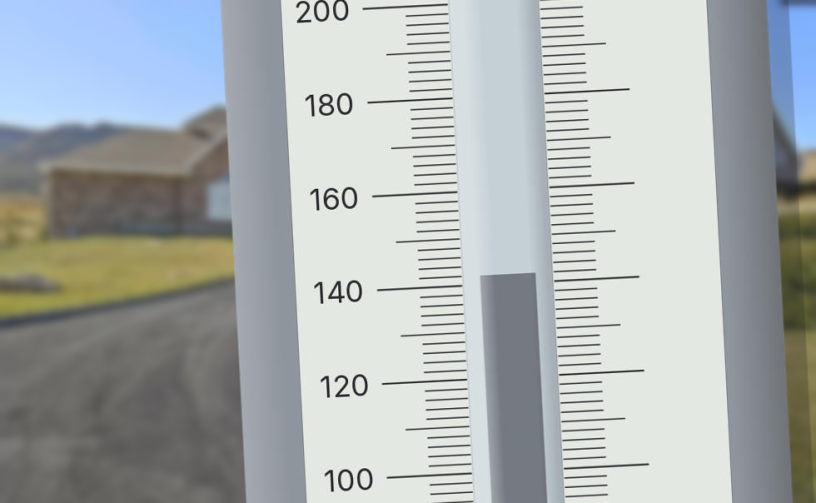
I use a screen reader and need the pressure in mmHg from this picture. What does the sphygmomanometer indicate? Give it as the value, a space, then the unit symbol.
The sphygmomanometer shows 142 mmHg
